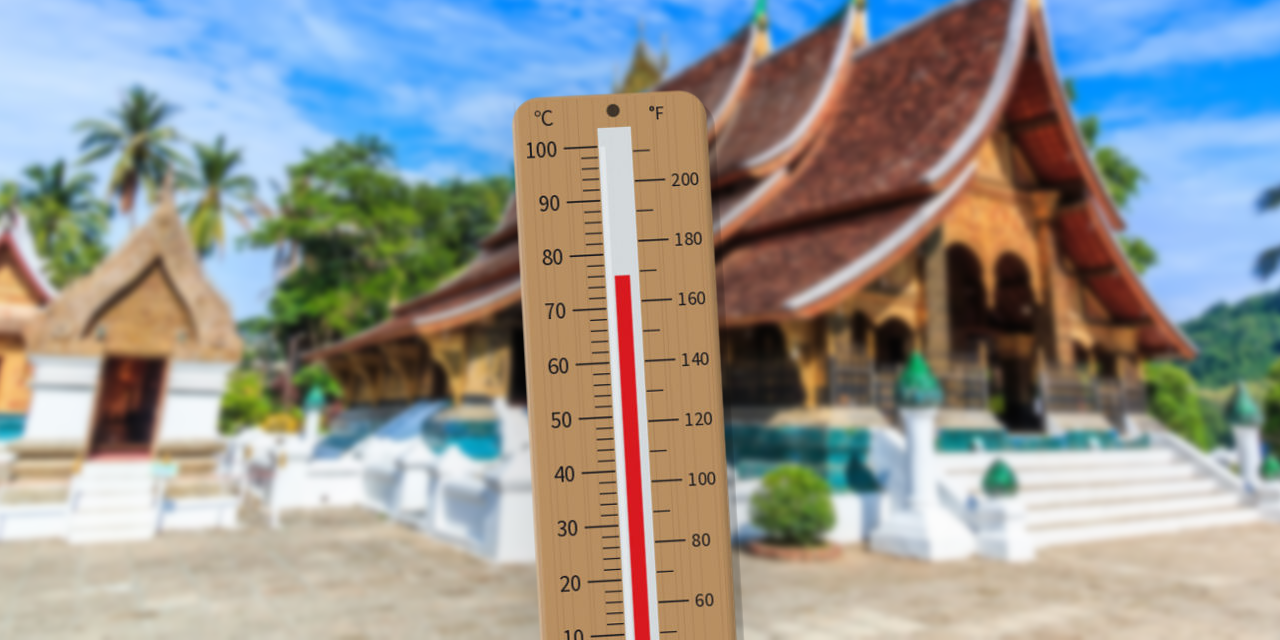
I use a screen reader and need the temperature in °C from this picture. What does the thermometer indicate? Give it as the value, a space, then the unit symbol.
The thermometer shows 76 °C
